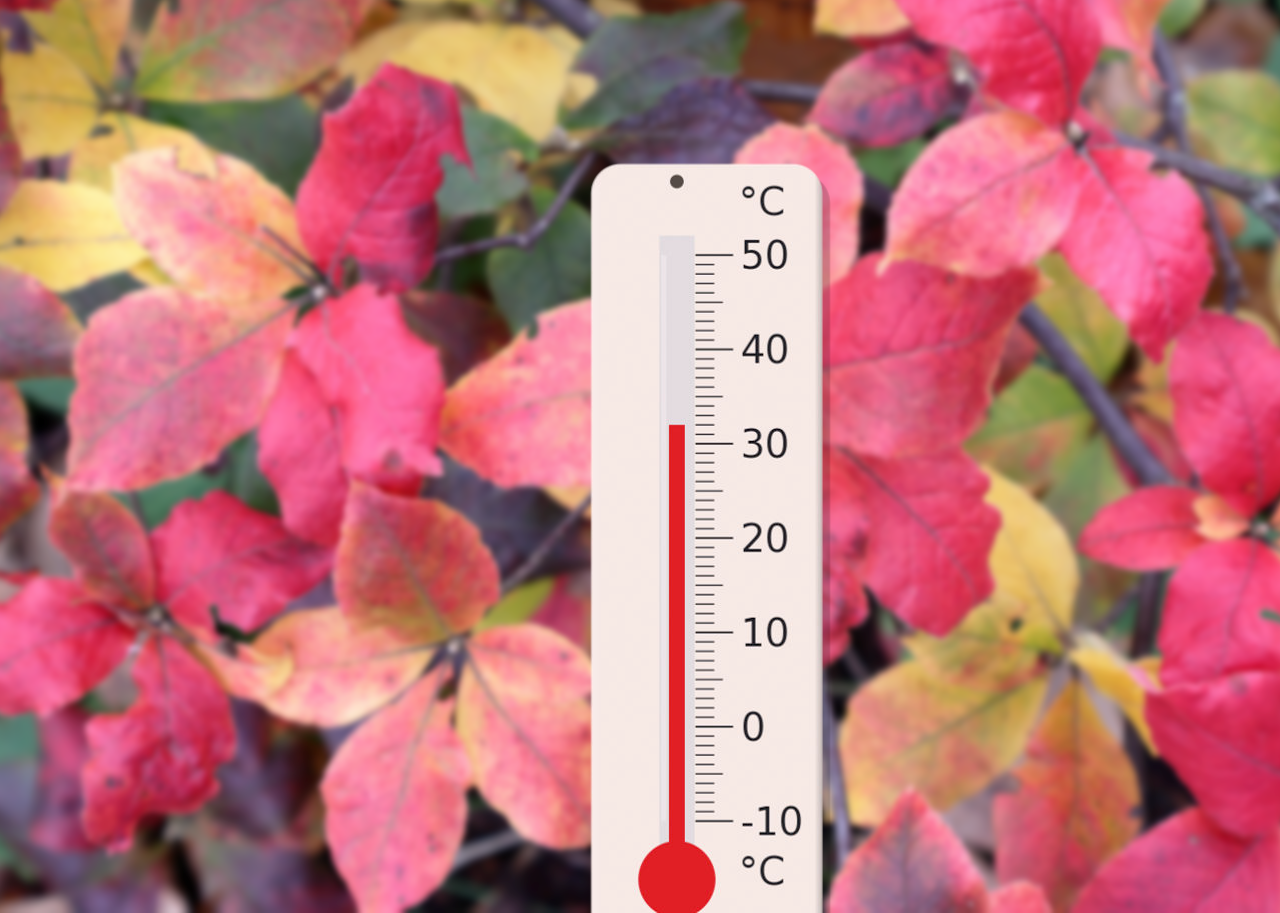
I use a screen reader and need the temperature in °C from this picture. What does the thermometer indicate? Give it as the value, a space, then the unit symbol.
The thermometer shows 32 °C
